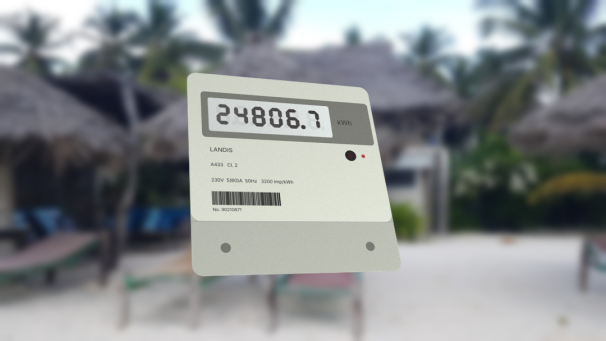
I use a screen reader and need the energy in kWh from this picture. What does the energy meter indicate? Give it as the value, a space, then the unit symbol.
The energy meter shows 24806.7 kWh
